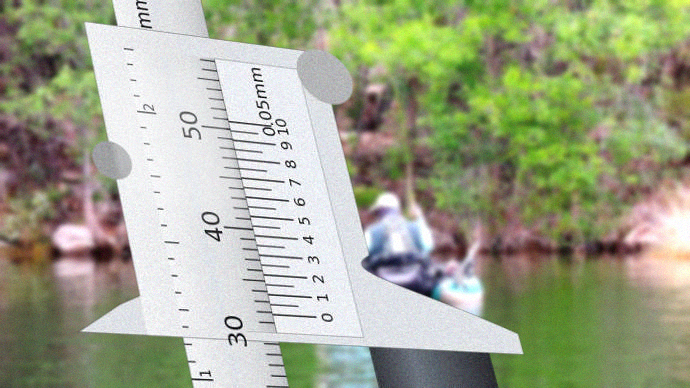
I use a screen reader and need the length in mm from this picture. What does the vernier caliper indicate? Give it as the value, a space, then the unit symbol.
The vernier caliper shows 31.8 mm
